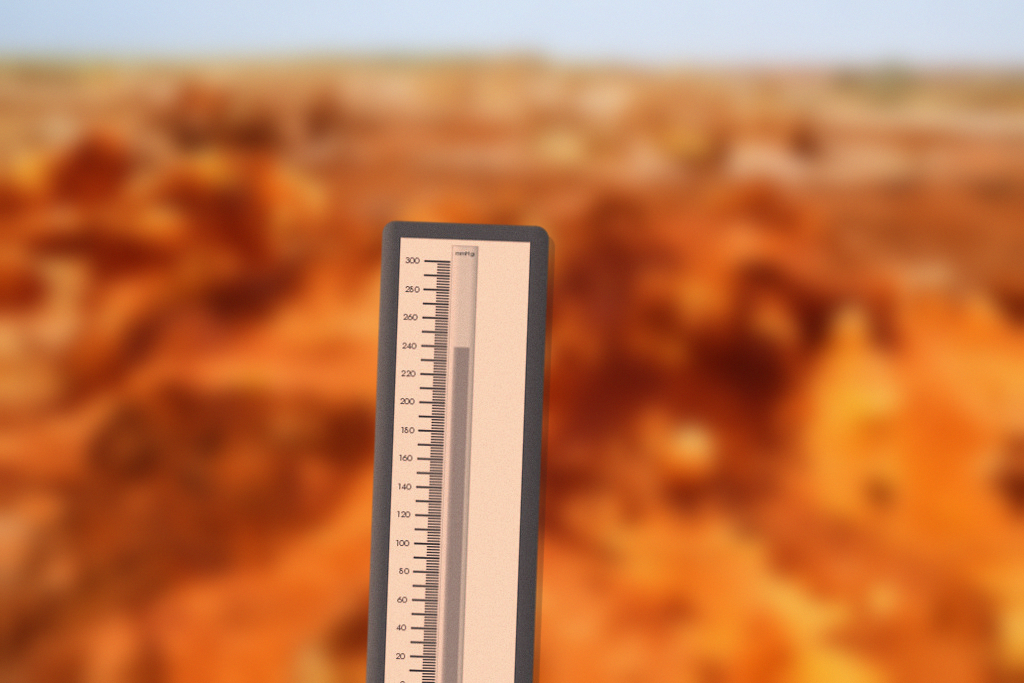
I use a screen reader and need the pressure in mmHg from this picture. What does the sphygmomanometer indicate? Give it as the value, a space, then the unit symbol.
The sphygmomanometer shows 240 mmHg
